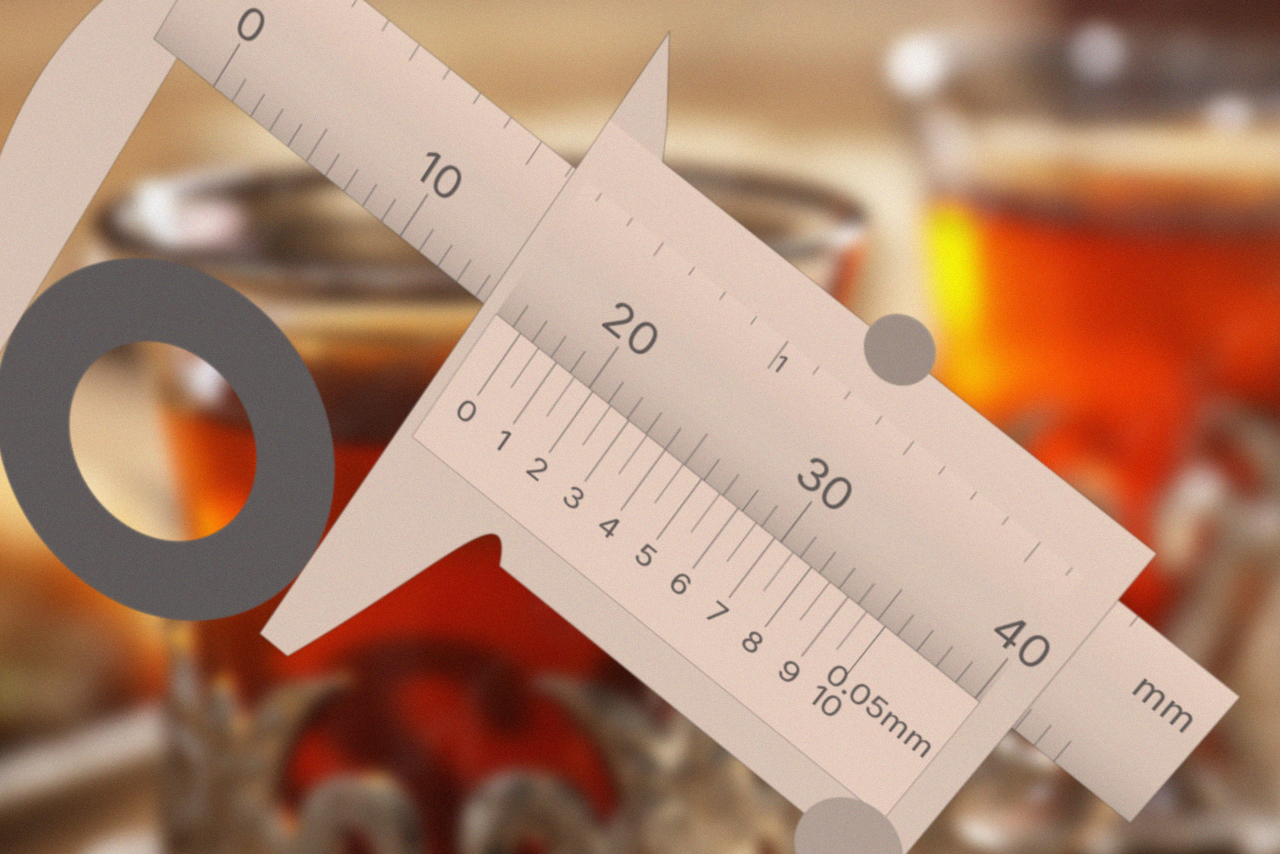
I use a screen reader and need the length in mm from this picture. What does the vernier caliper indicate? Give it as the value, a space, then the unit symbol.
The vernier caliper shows 16.4 mm
